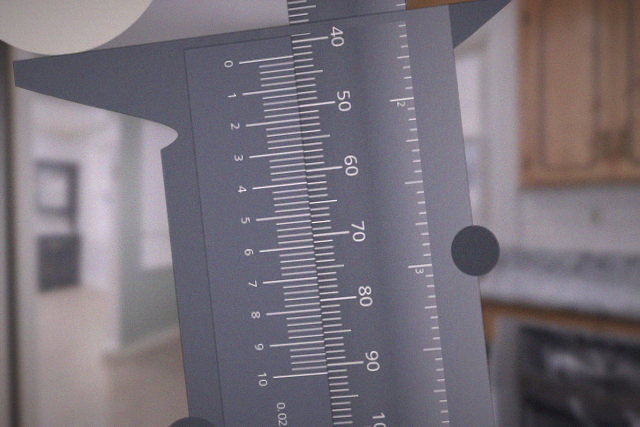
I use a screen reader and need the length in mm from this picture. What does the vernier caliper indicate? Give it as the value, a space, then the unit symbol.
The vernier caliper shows 42.2 mm
